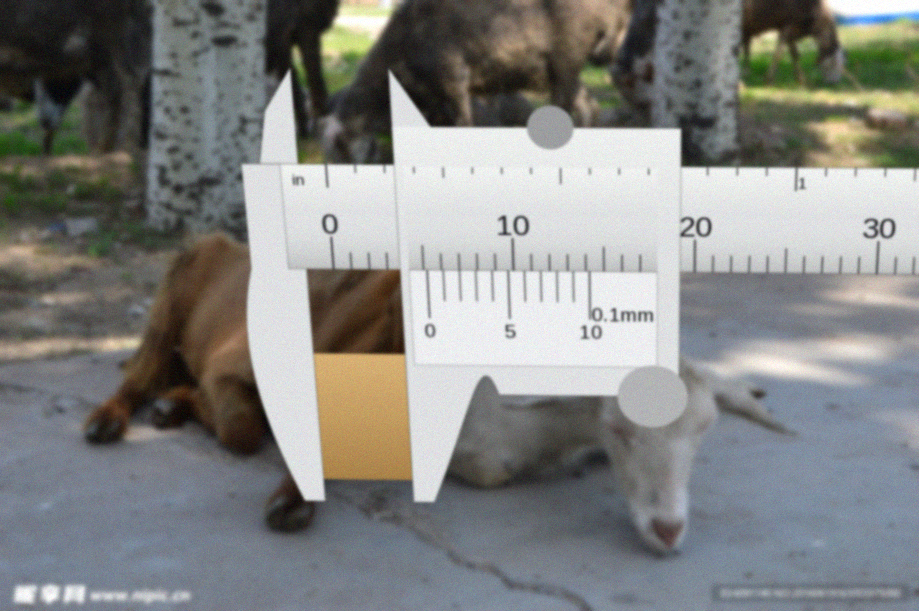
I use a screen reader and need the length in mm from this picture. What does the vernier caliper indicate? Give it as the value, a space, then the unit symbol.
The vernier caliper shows 5.2 mm
